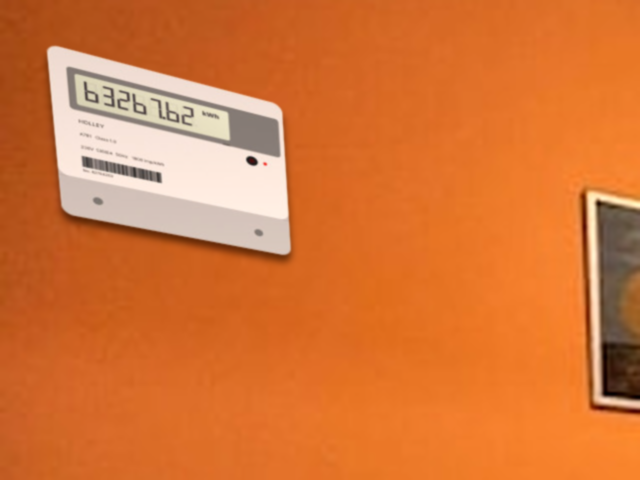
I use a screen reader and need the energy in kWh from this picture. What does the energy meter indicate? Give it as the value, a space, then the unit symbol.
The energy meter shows 63267.62 kWh
